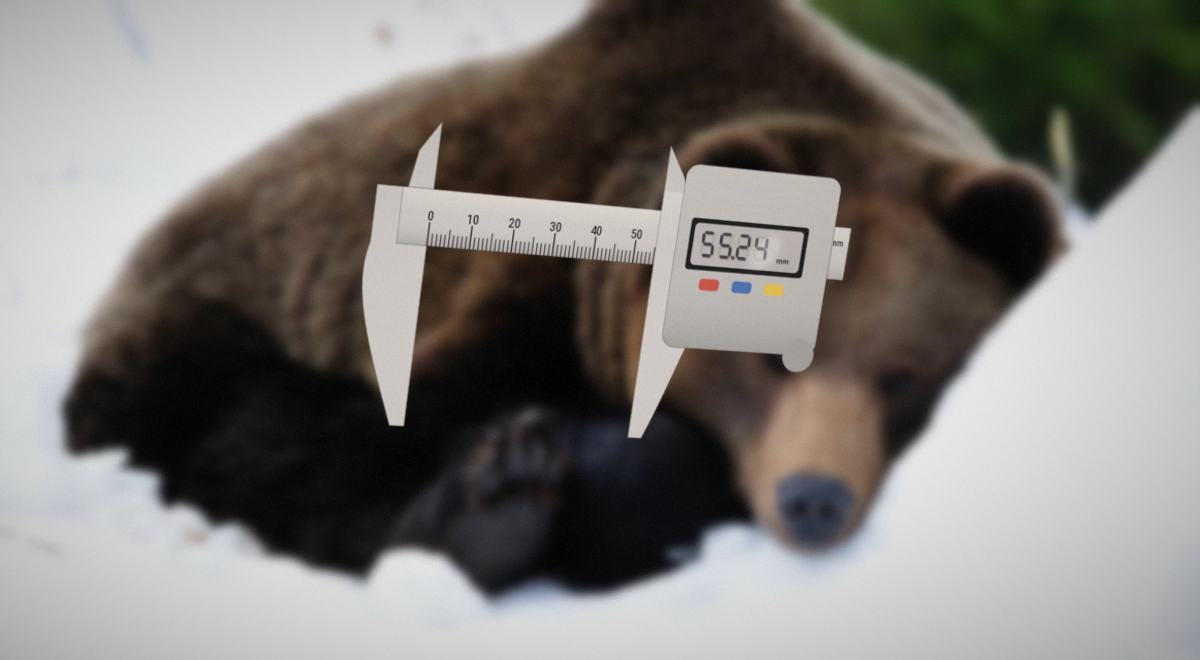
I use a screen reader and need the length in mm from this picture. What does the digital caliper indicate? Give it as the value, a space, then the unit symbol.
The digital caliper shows 55.24 mm
